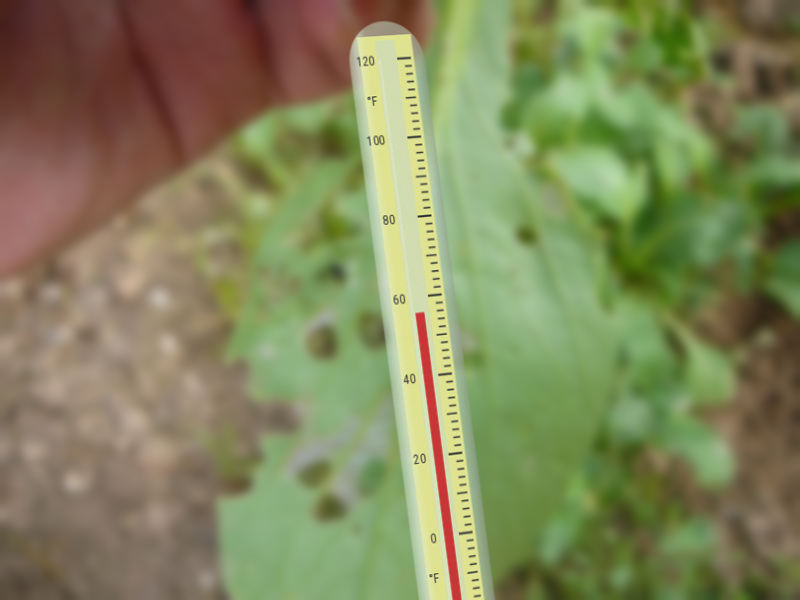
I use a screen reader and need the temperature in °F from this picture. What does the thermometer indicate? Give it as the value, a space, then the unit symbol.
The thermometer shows 56 °F
